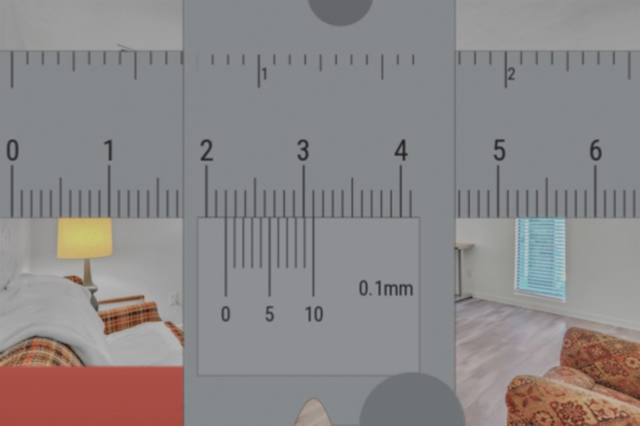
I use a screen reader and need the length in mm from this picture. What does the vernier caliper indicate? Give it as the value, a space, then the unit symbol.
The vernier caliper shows 22.0 mm
